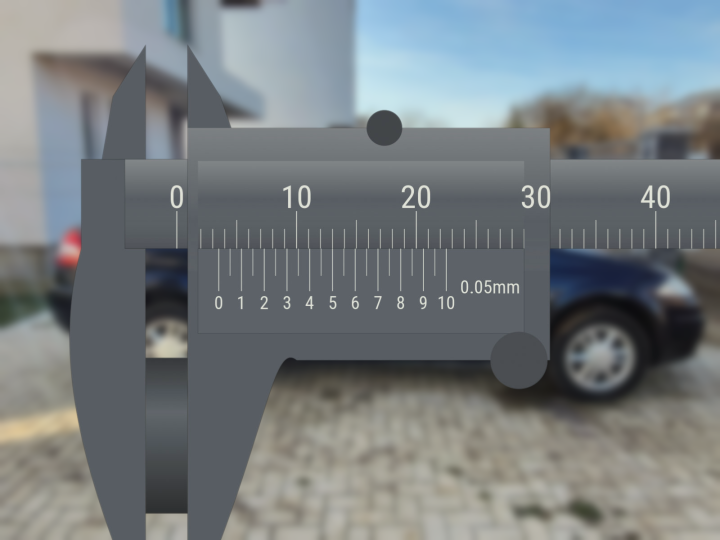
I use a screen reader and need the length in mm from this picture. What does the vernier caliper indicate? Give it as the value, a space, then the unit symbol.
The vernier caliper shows 3.5 mm
